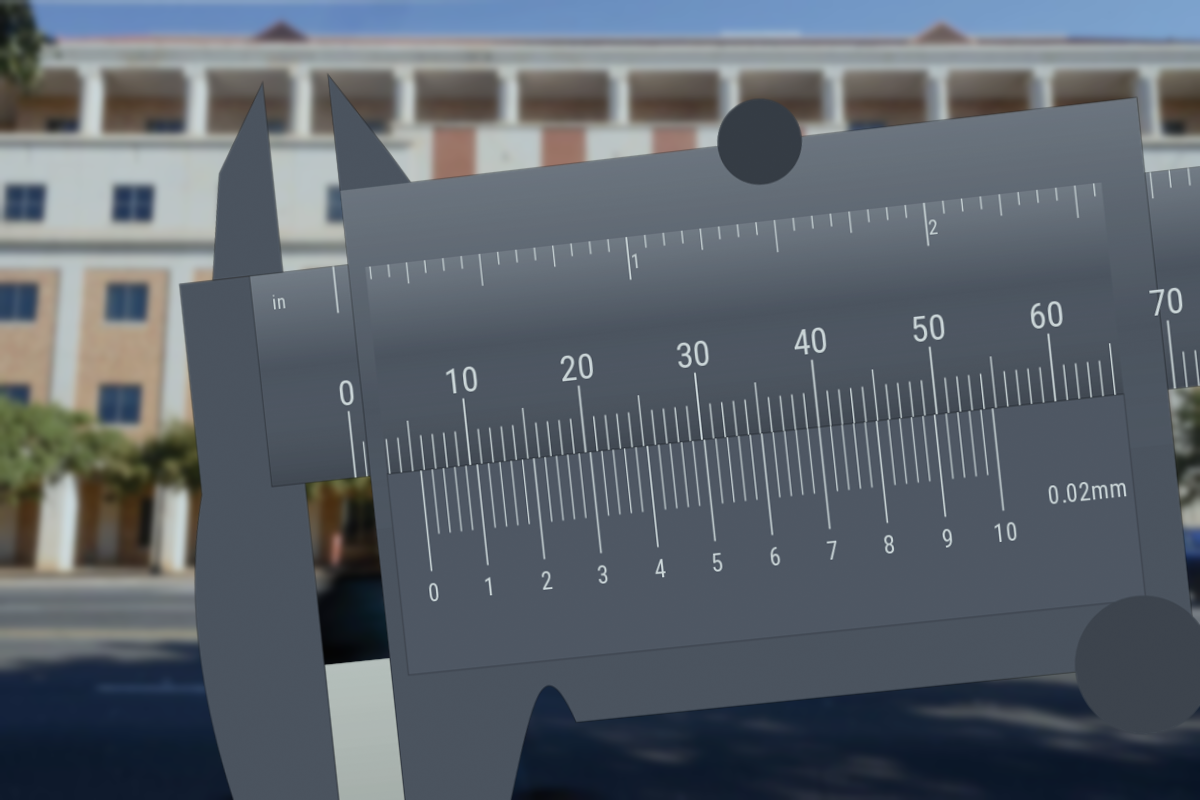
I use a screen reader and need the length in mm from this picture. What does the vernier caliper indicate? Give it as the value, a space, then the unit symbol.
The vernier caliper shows 5.7 mm
